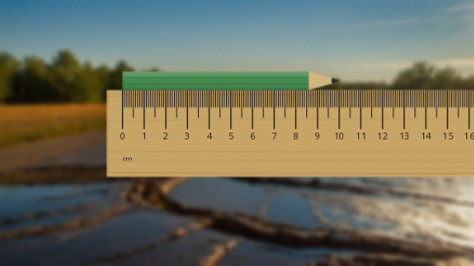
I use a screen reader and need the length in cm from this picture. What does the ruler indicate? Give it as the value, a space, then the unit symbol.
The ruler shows 10 cm
